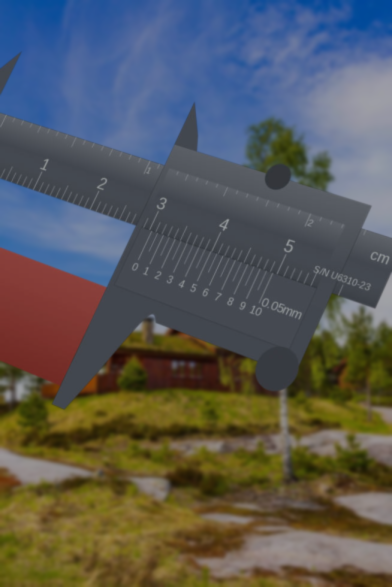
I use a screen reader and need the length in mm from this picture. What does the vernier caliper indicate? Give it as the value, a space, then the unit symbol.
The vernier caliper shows 30.4 mm
